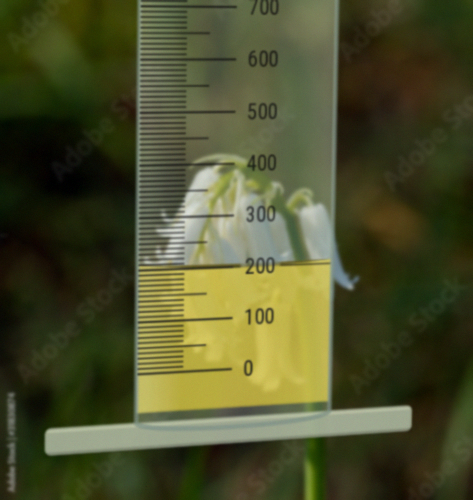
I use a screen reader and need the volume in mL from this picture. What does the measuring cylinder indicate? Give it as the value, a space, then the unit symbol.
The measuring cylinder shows 200 mL
